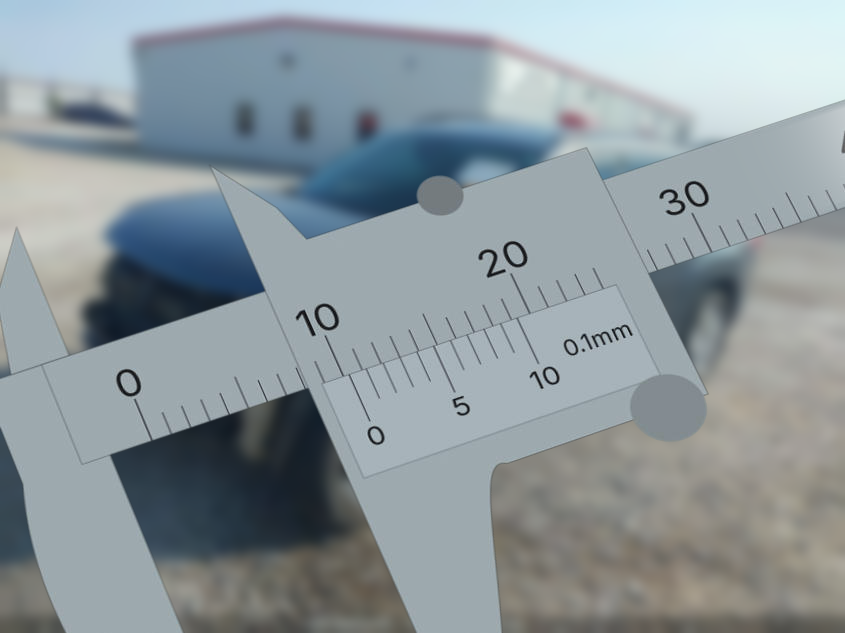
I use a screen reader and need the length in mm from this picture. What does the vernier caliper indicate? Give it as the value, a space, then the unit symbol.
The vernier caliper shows 10.3 mm
